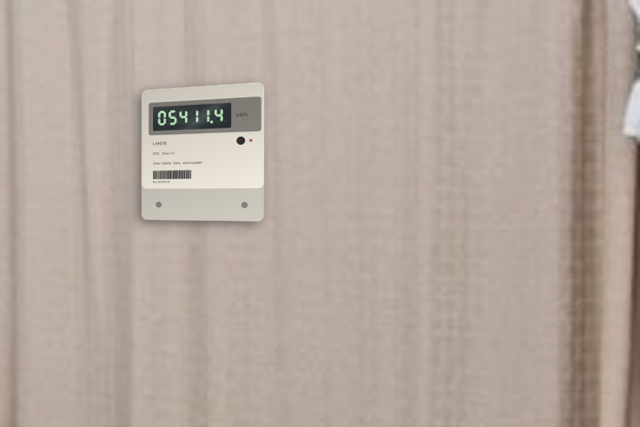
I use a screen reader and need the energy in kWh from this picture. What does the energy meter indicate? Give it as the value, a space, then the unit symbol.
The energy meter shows 5411.4 kWh
